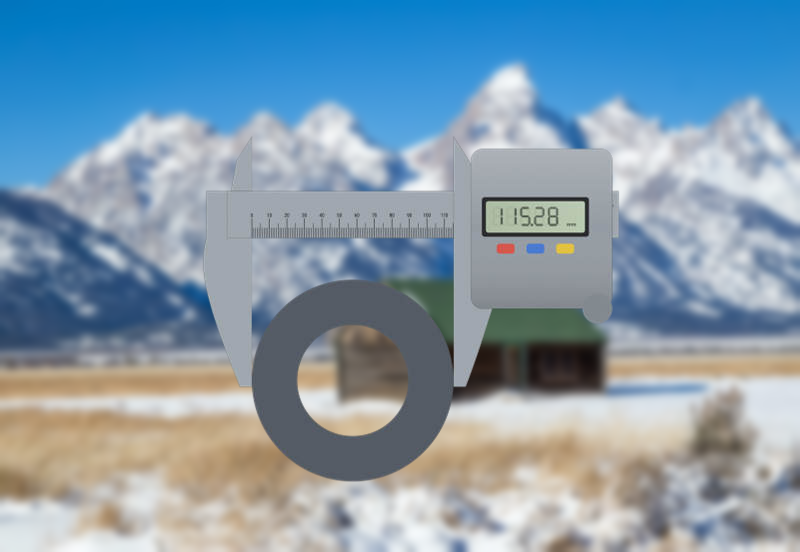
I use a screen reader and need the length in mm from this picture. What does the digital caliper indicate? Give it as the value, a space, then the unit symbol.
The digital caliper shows 115.28 mm
